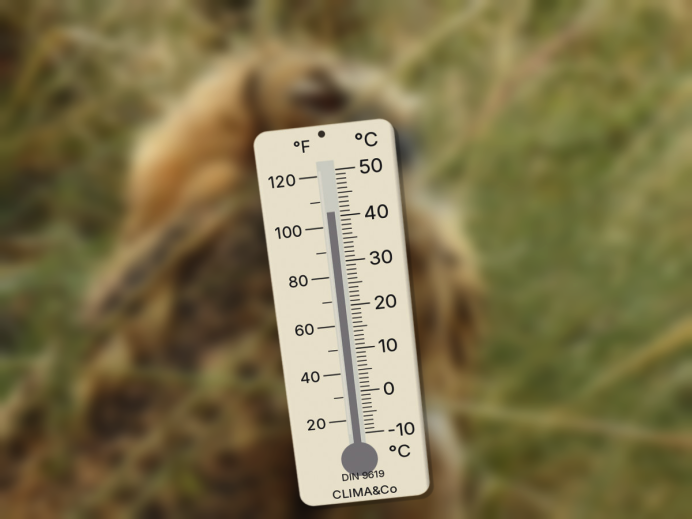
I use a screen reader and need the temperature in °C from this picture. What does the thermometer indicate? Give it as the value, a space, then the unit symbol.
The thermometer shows 41 °C
